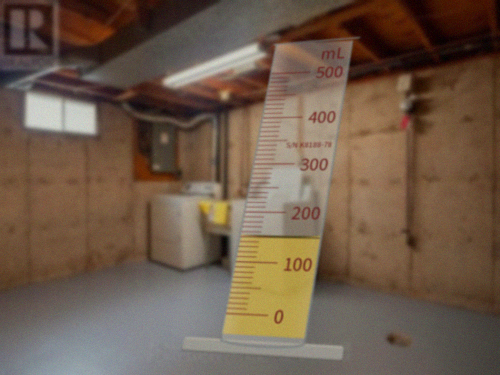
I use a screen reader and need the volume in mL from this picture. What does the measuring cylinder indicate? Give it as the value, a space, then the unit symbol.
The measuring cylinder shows 150 mL
